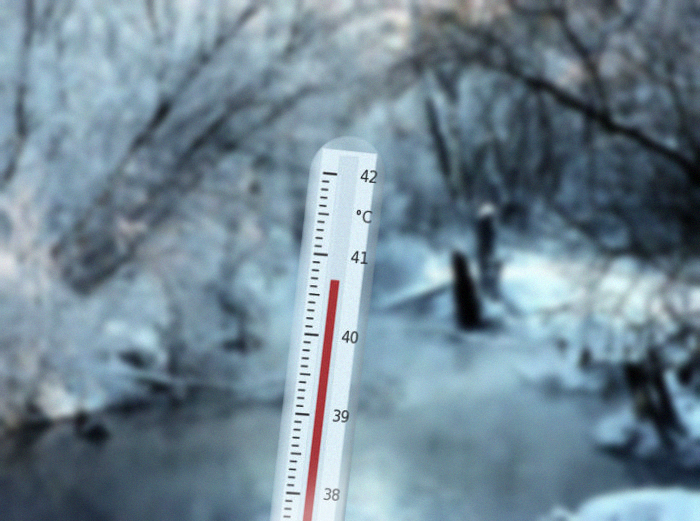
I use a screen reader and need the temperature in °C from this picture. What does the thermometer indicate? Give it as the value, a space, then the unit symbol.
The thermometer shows 40.7 °C
